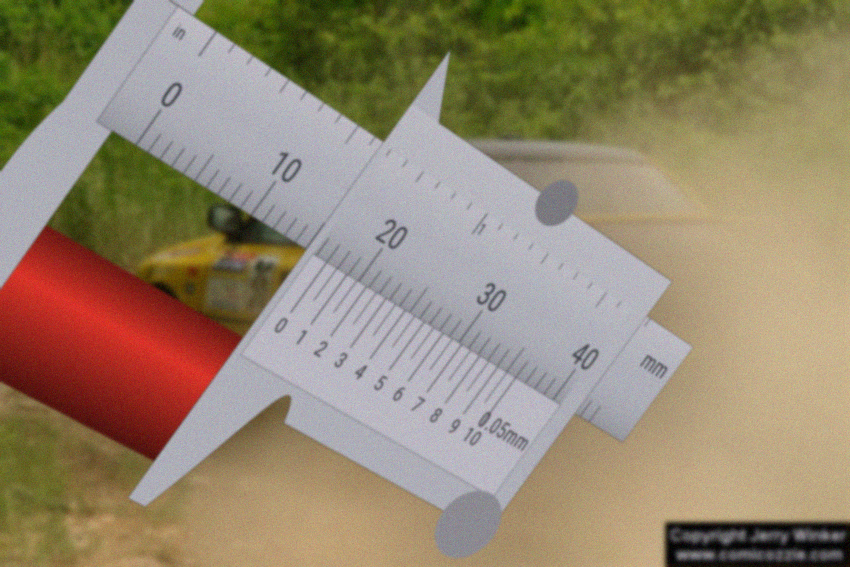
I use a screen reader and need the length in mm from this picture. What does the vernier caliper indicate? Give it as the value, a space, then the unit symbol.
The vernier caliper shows 17.0 mm
